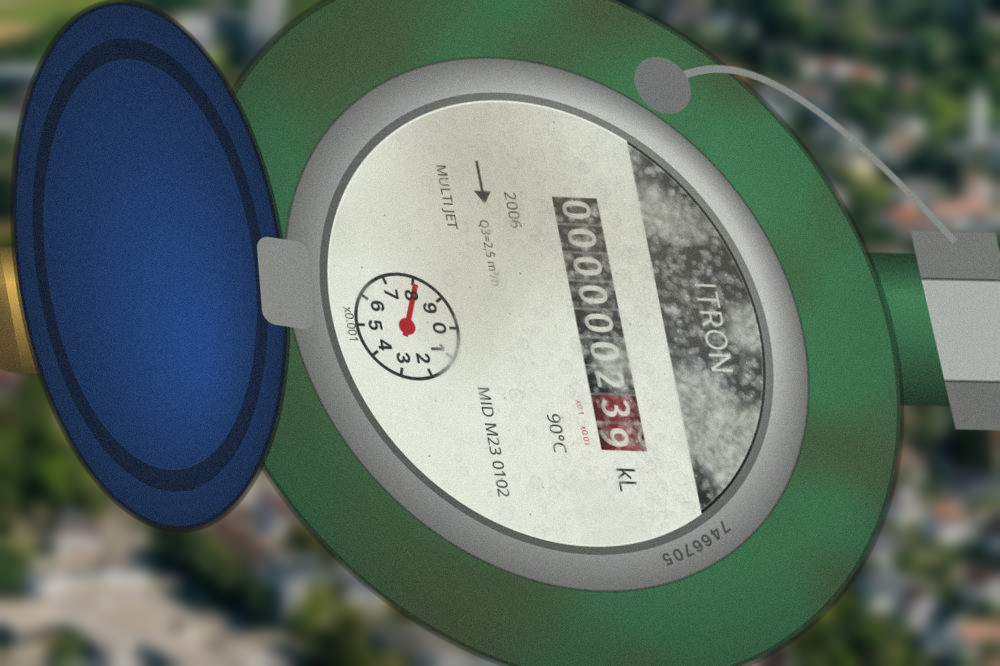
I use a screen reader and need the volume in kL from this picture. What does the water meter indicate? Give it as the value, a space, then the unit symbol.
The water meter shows 2.388 kL
